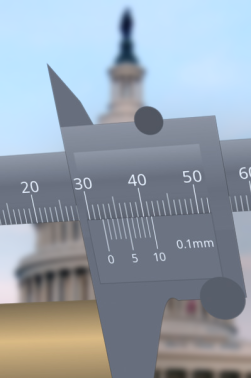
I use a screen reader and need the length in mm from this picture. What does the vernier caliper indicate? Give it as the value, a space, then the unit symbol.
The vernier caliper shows 32.4 mm
